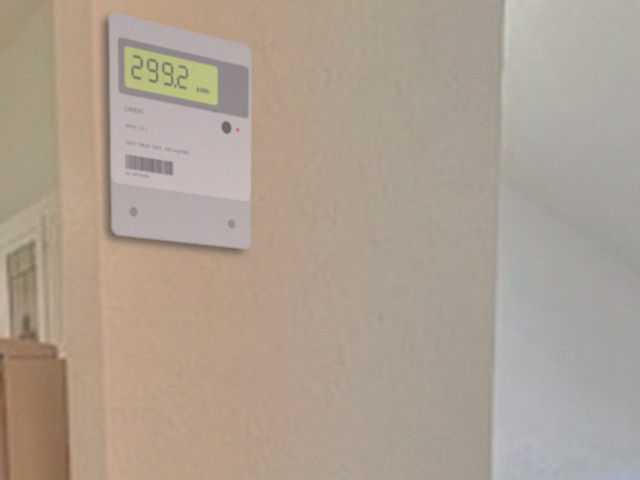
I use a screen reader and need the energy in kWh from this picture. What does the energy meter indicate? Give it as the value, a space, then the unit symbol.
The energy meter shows 299.2 kWh
